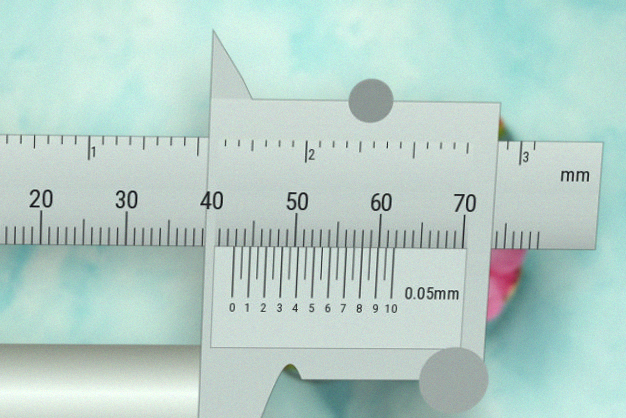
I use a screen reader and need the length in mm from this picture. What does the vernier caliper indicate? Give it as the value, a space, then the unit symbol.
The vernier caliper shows 42.8 mm
